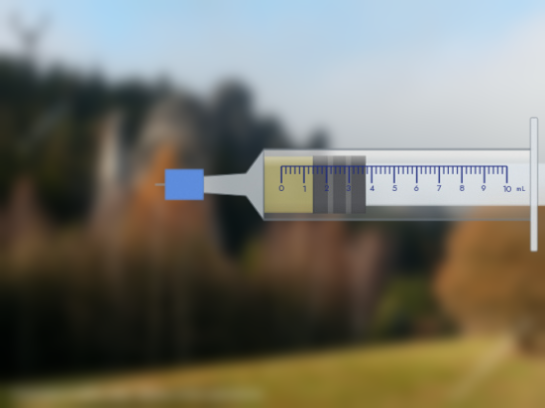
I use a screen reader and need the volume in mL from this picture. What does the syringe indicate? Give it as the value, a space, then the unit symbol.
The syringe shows 1.4 mL
